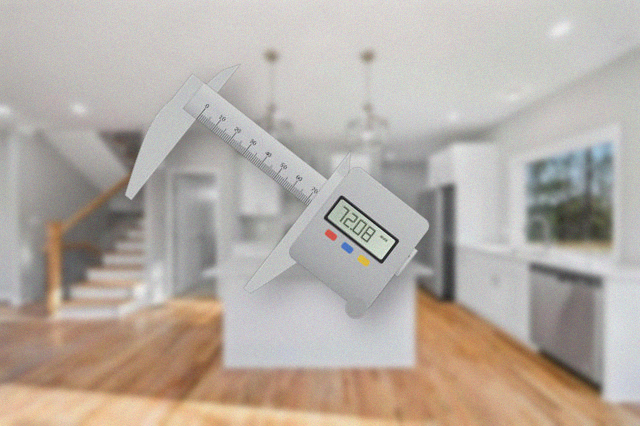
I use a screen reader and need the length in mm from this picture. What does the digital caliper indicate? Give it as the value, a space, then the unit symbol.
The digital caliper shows 72.08 mm
